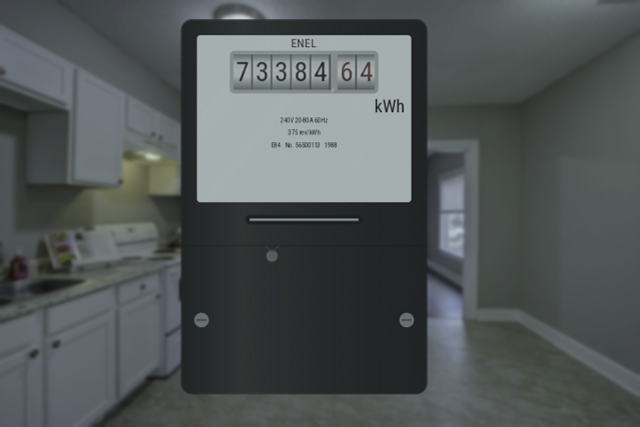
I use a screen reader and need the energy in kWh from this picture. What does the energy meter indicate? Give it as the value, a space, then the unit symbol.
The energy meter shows 73384.64 kWh
